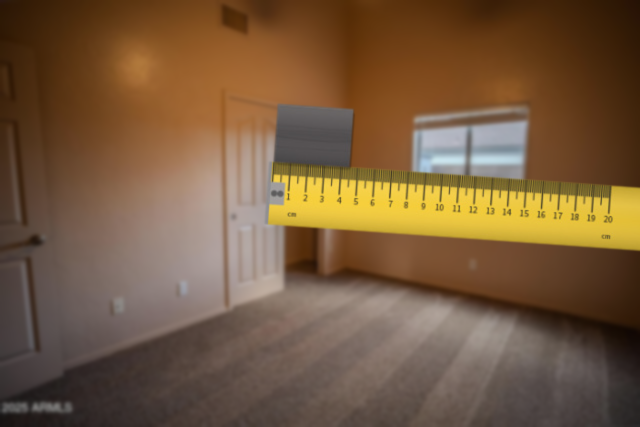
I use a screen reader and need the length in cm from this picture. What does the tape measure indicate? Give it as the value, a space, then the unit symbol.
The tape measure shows 4.5 cm
